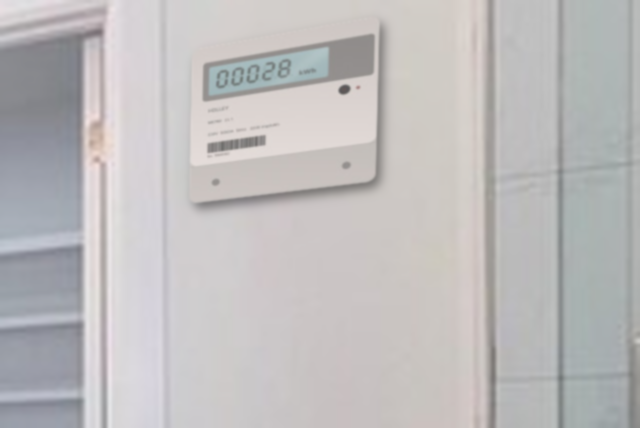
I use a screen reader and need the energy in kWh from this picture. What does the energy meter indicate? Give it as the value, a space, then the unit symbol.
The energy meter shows 28 kWh
